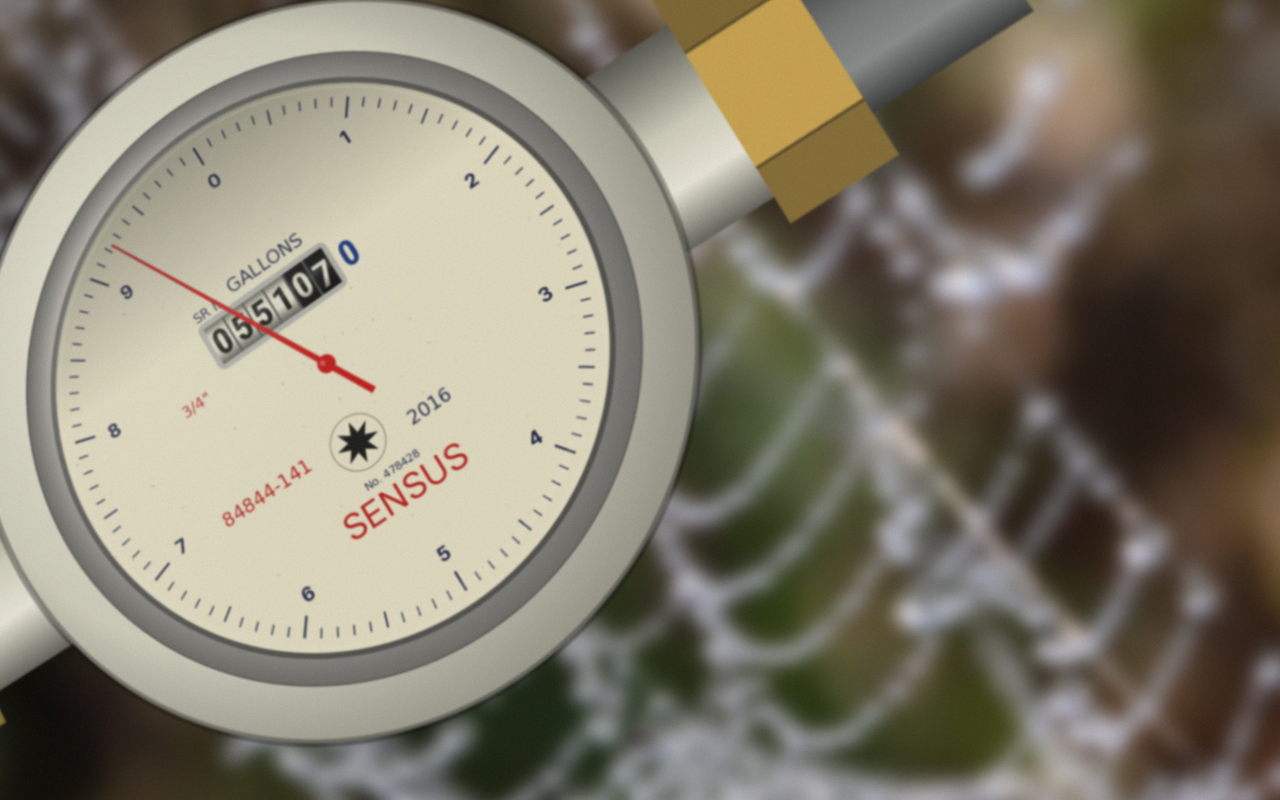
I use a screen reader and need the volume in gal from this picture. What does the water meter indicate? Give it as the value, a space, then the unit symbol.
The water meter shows 551069.2 gal
